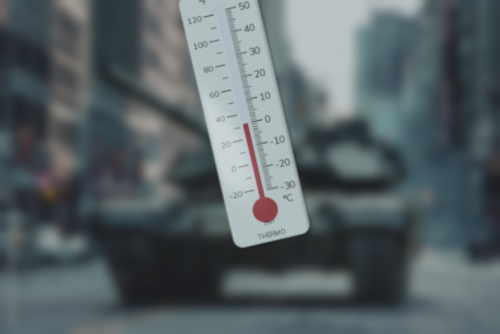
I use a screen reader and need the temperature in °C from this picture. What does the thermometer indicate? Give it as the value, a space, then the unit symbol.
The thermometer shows 0 °C
